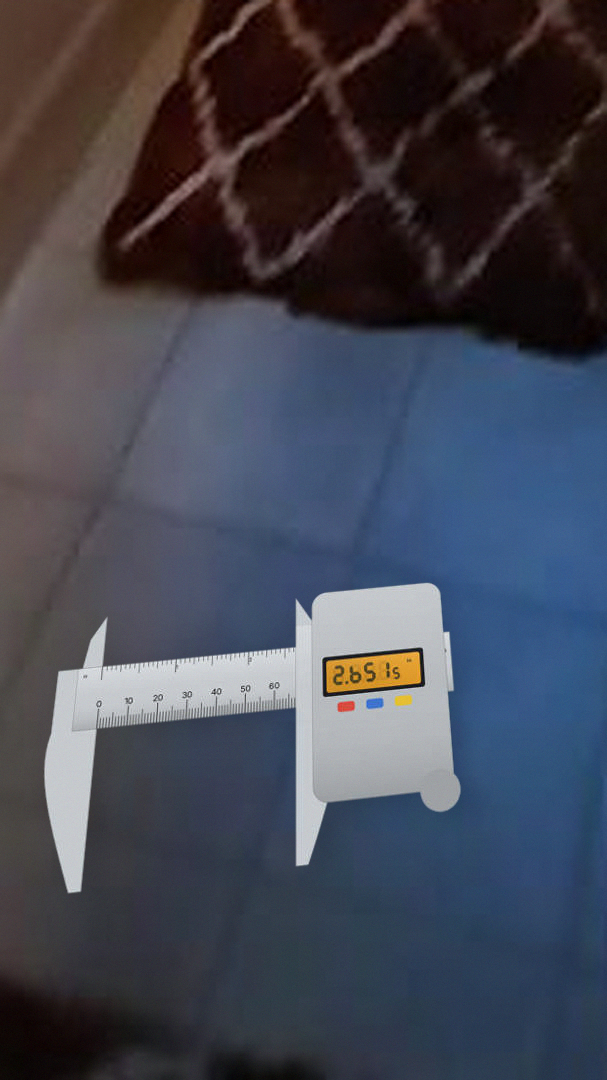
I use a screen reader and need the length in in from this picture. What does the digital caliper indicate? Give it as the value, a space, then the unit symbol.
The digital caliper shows 2.6515 in
